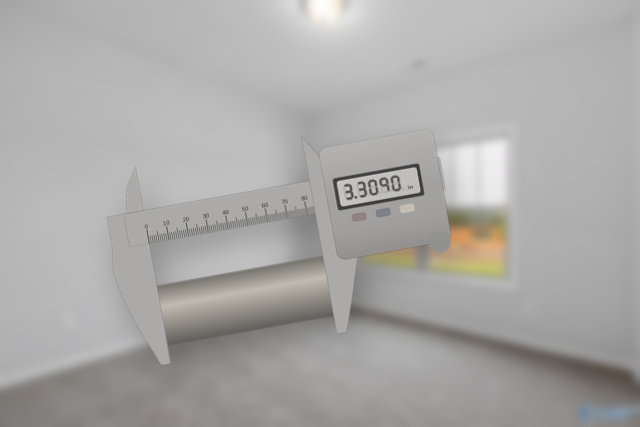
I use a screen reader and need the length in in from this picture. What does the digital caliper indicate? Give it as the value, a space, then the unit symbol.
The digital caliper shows 3.3090 in
